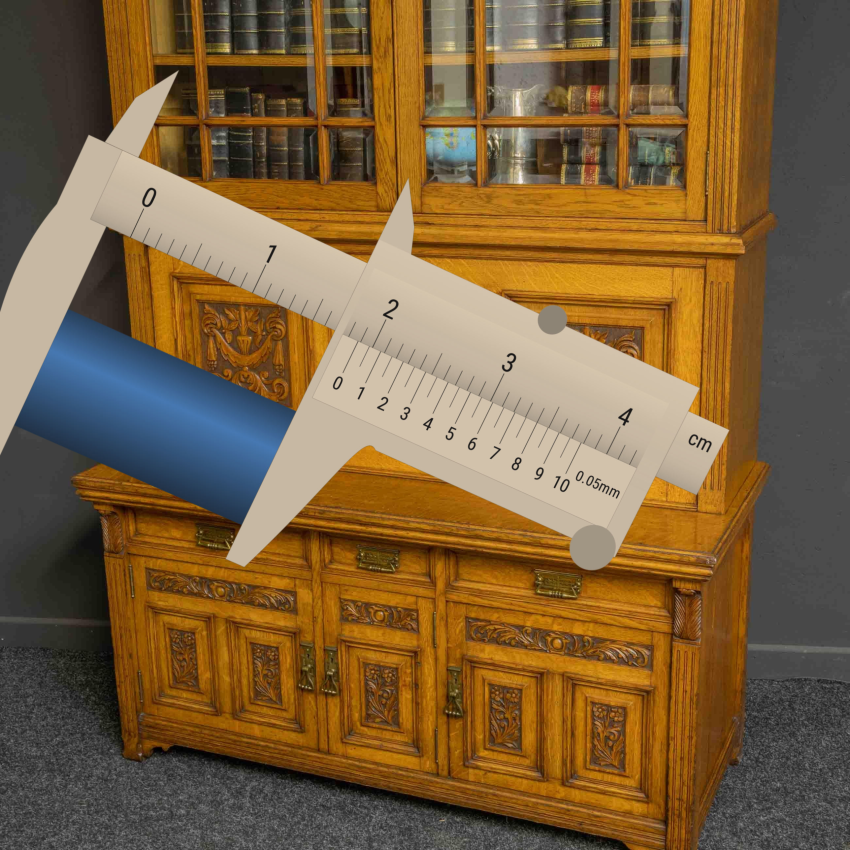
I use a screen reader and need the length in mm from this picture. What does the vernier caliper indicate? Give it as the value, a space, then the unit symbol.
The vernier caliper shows 18.8 mm
